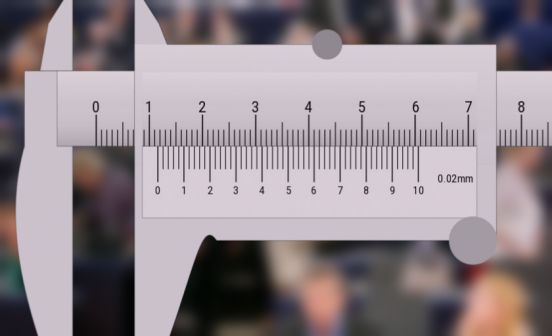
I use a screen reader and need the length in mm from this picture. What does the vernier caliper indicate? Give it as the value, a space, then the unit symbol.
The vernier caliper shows 11.6 mm
